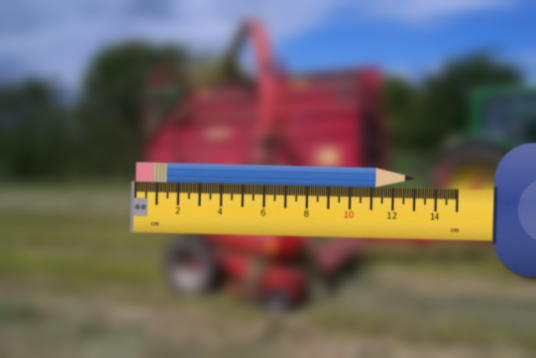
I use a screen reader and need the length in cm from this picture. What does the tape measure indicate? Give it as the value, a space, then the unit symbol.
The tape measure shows 13 cm
